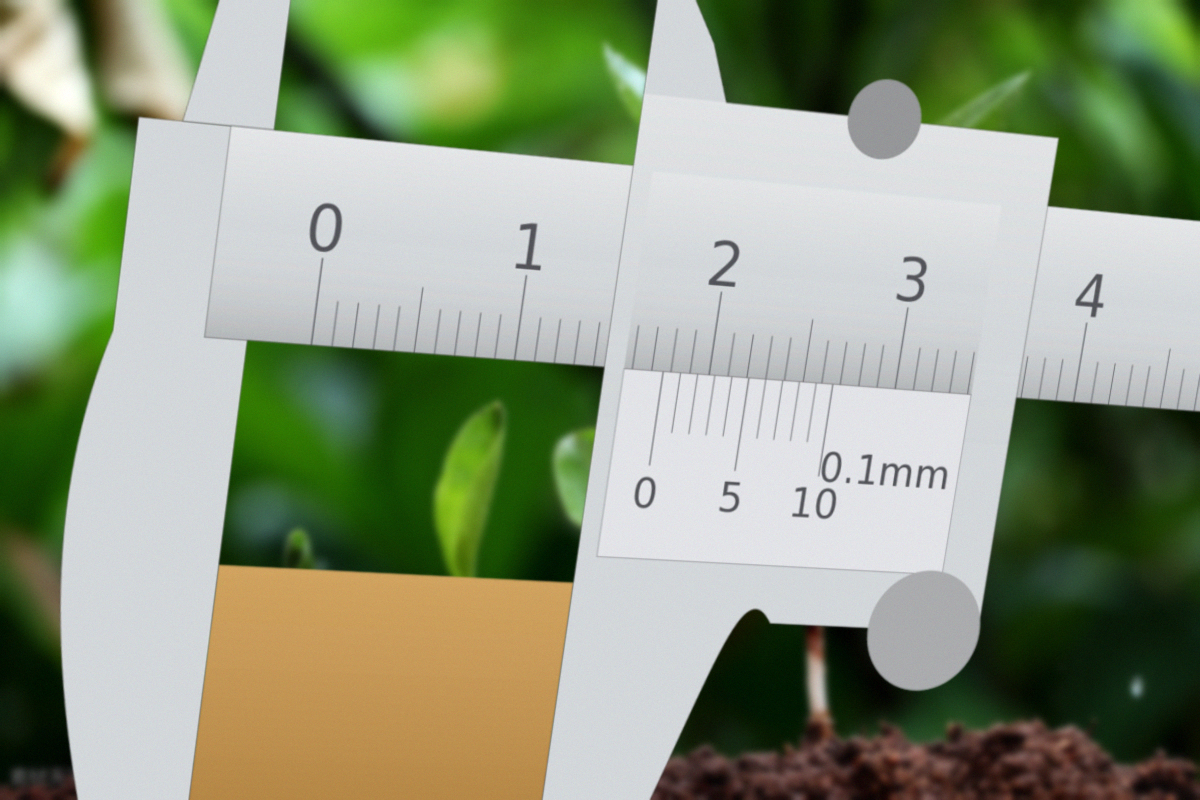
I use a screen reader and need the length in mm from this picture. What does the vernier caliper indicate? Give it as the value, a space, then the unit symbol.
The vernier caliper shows 17.6 mm
